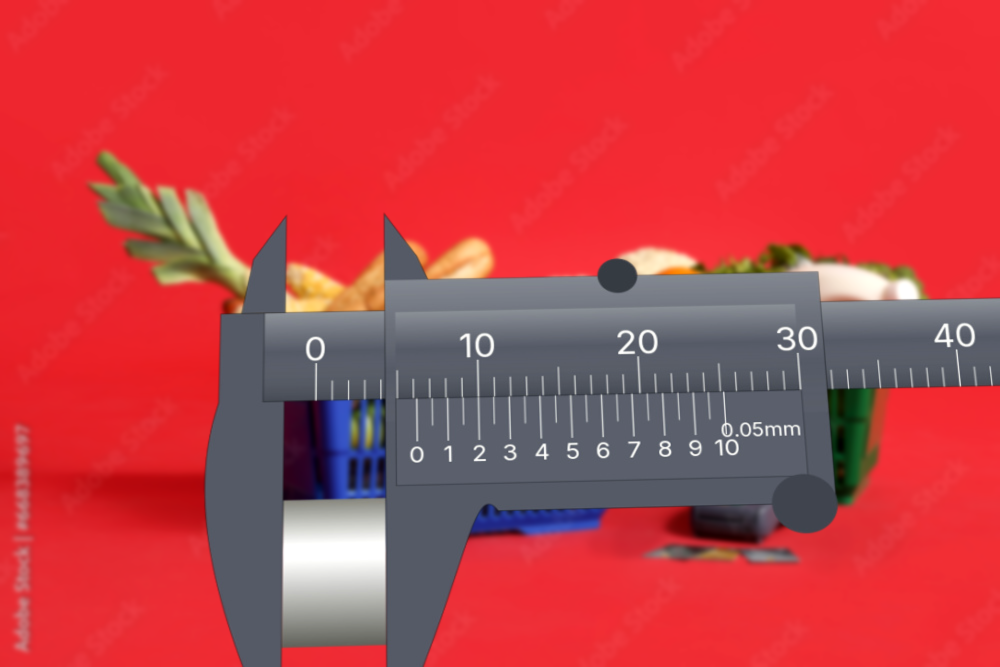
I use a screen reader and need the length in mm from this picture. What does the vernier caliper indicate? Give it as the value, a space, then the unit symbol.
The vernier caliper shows 6.2 mm
